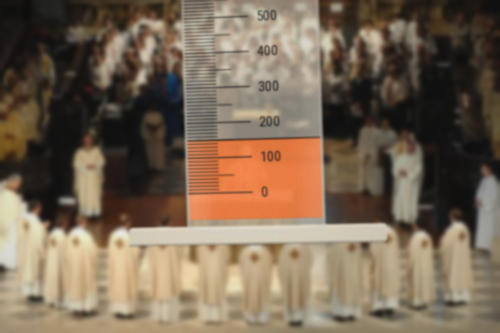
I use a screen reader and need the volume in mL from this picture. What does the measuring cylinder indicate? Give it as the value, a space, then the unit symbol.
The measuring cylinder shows 150 mL
